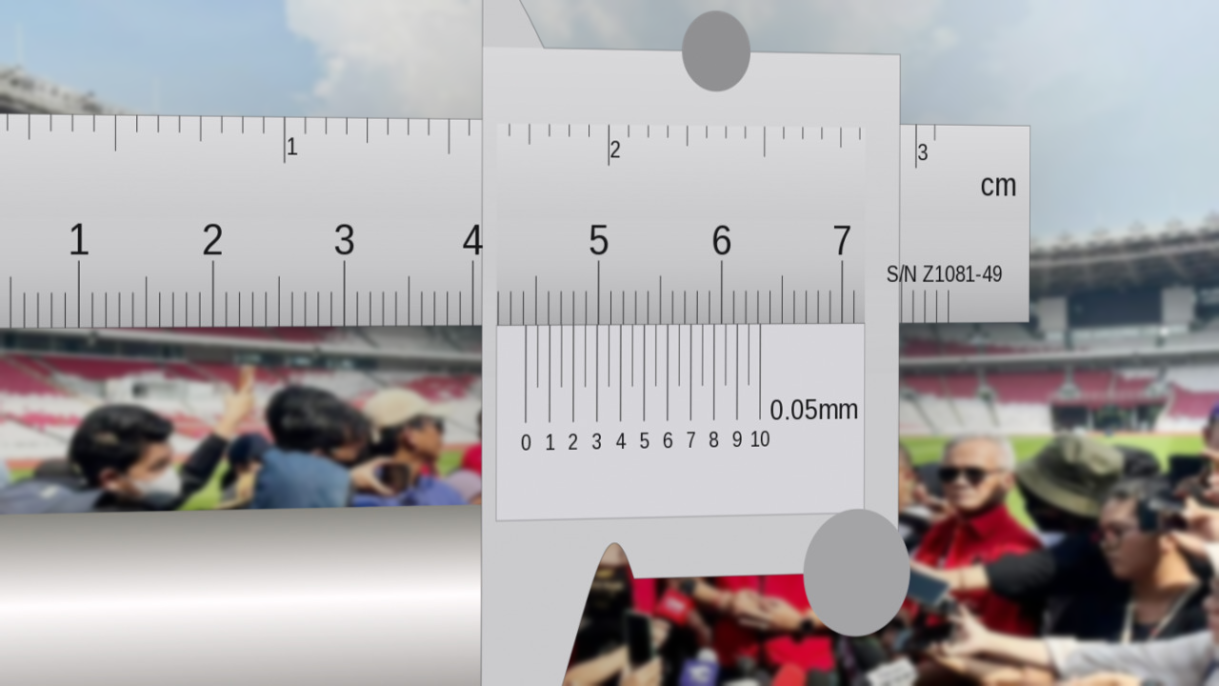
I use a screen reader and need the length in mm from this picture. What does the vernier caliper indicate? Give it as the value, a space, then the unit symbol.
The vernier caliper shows 44.2 mm
